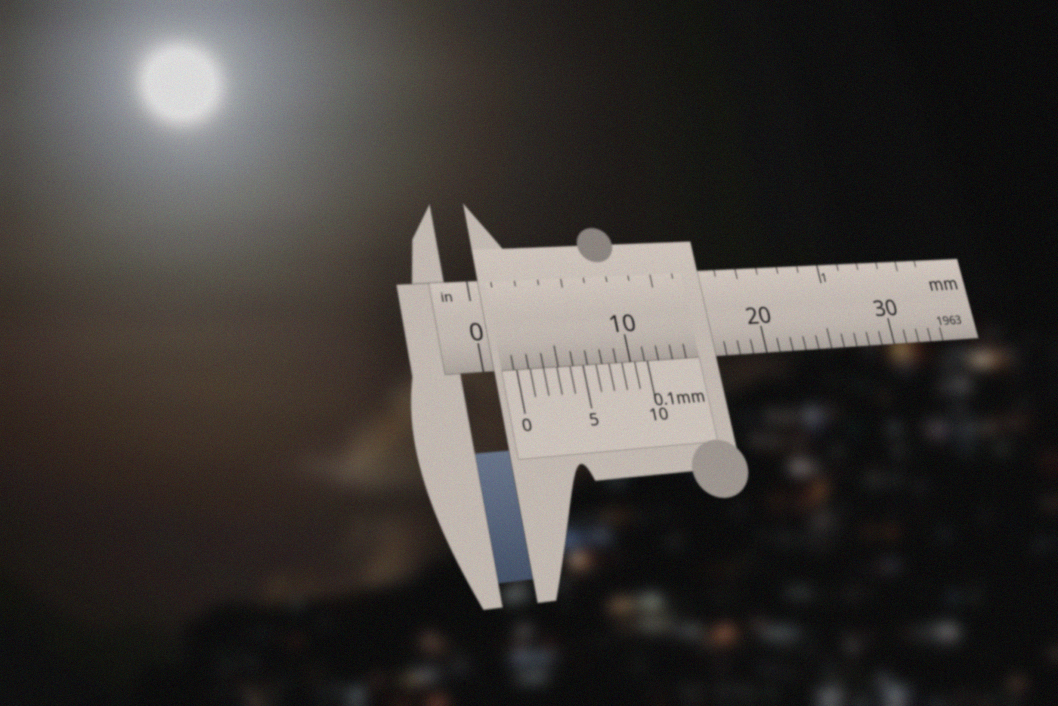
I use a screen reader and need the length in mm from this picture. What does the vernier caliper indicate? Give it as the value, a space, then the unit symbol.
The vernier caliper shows 2.2 mm
